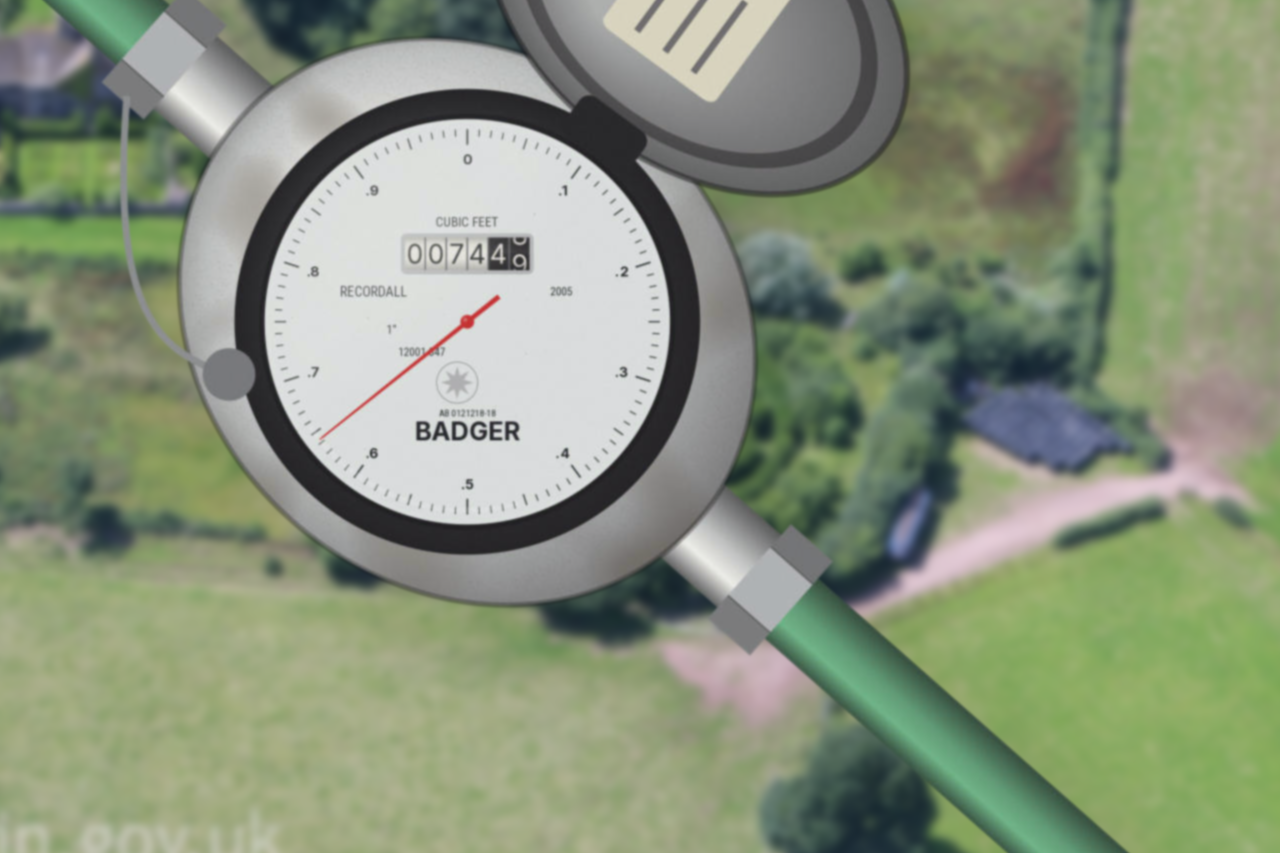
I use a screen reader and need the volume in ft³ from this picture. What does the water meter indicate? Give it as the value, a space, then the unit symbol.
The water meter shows 7448.64 ft³
